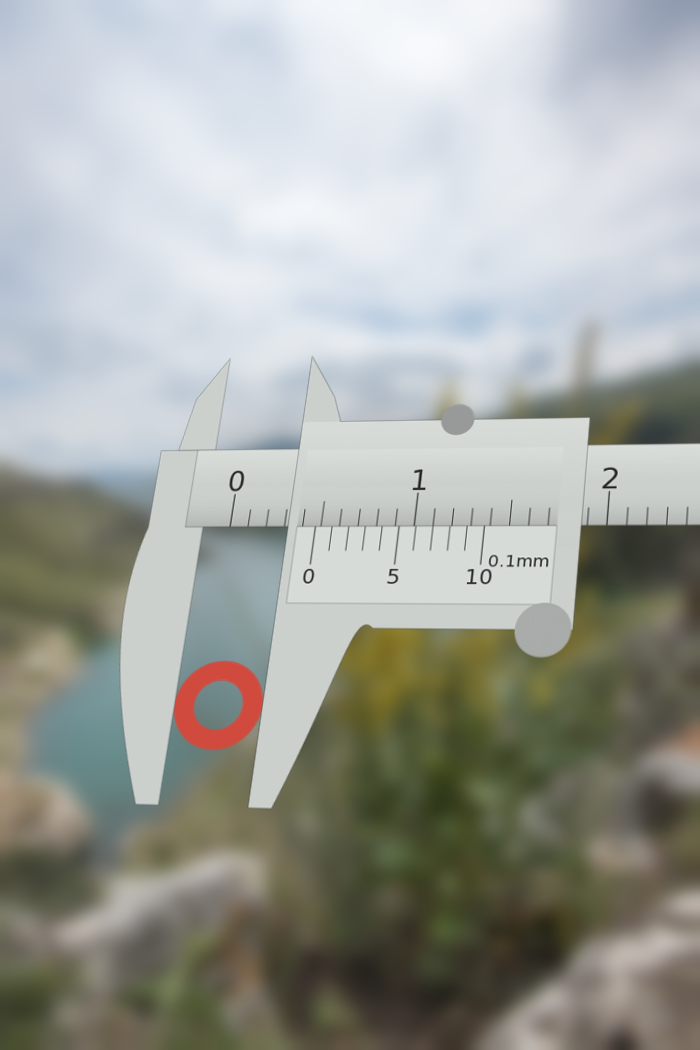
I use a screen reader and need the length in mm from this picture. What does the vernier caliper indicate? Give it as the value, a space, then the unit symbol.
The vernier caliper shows 4.7 mm
